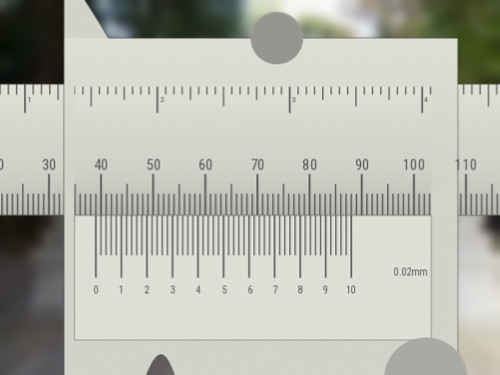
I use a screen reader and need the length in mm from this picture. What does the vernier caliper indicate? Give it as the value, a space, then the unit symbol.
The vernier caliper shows 39.0 mm
